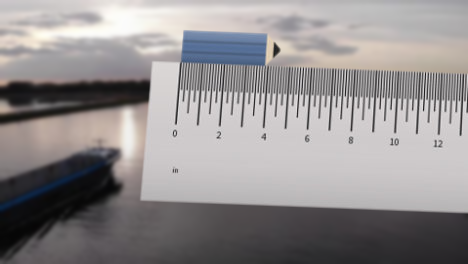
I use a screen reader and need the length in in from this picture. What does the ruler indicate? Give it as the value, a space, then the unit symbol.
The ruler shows 4.5 in
